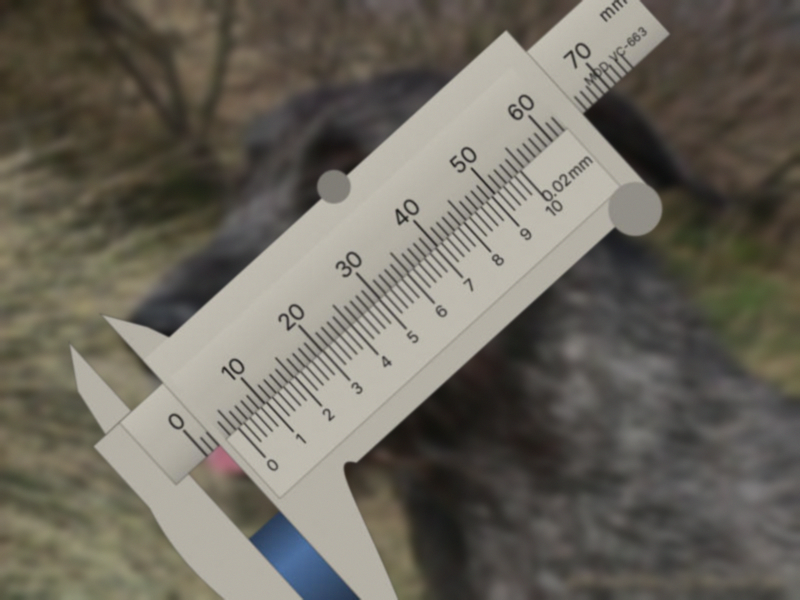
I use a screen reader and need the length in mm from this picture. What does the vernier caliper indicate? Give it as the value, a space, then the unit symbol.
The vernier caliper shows 5.4 mm
